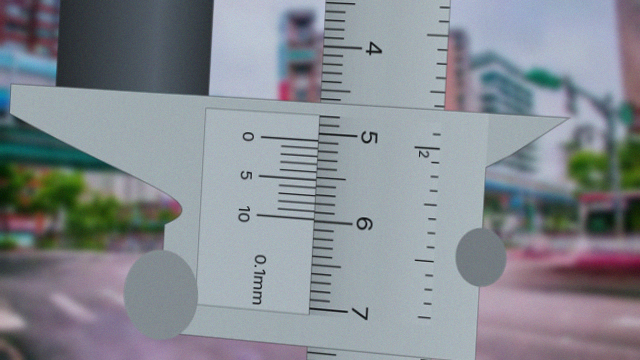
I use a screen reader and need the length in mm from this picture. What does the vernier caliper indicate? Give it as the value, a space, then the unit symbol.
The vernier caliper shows 50.8 mm
